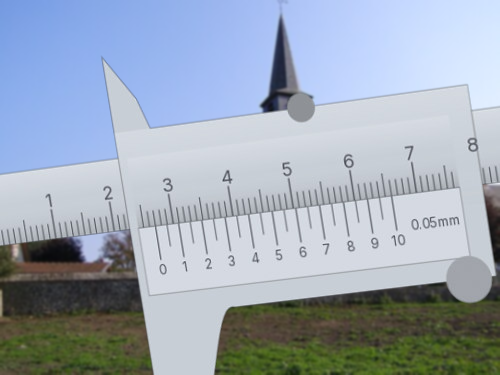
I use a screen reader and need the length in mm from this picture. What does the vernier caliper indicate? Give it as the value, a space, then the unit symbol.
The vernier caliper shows 27.0 mm
